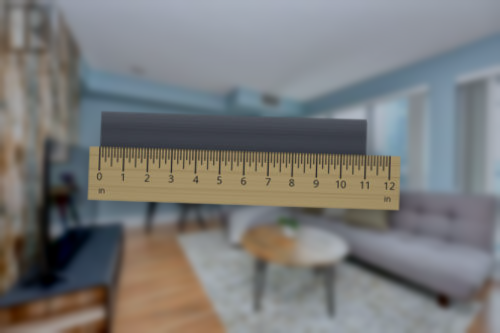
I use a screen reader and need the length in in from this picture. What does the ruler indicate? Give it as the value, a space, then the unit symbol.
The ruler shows 11 in
